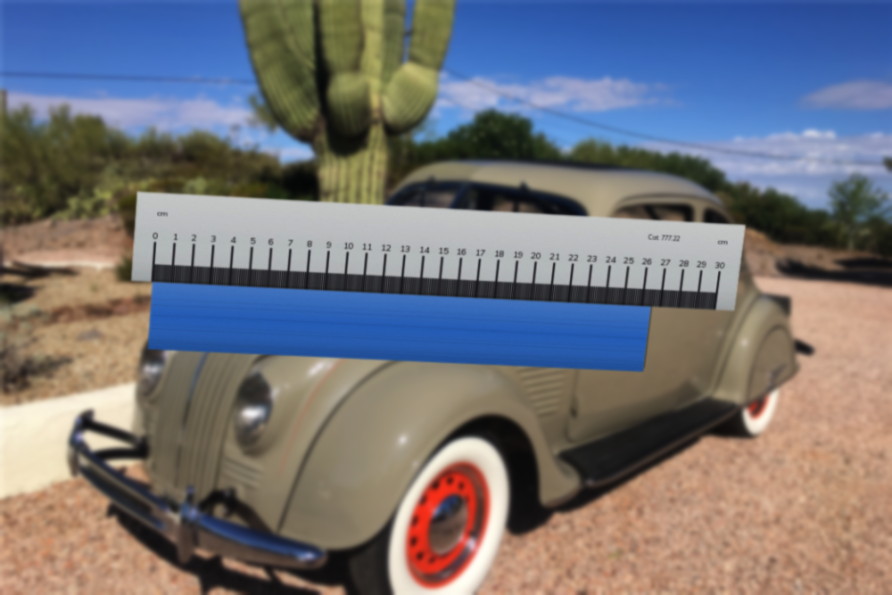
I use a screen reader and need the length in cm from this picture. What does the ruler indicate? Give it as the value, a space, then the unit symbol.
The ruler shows 26.5 cm
